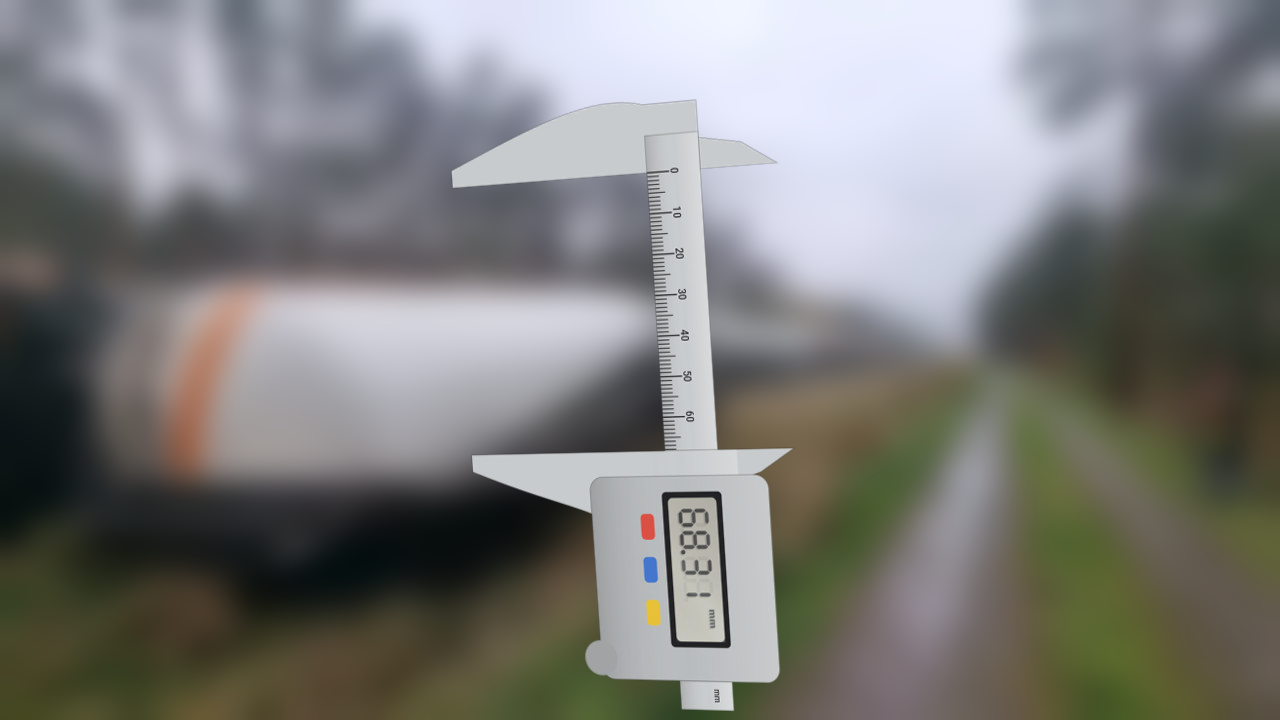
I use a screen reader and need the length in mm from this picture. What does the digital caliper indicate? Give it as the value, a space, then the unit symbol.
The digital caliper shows 68.31 mm
